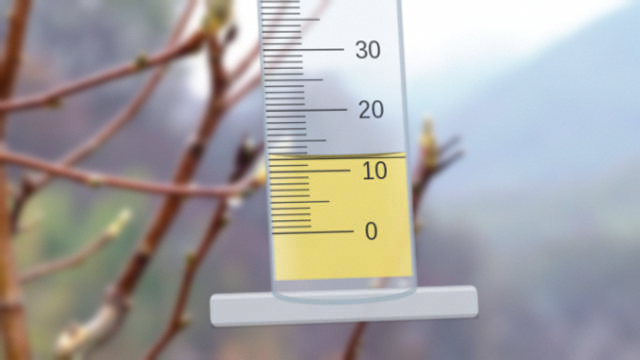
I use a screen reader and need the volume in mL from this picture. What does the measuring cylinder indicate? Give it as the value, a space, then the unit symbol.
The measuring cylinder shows 12 mL
